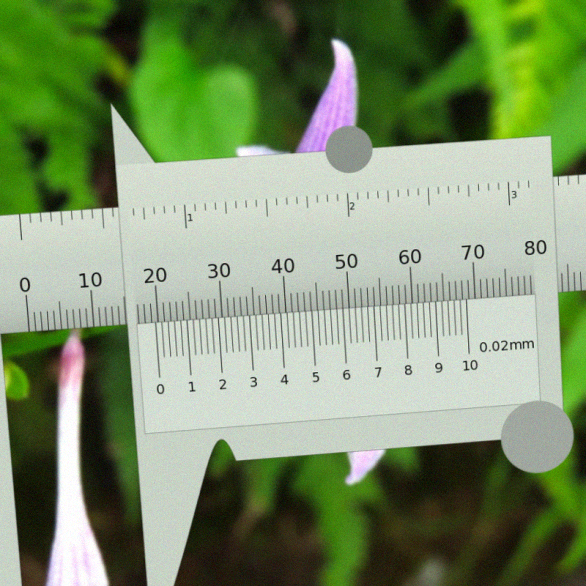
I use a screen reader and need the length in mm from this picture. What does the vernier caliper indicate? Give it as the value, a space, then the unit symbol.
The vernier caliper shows 19.6 mm
